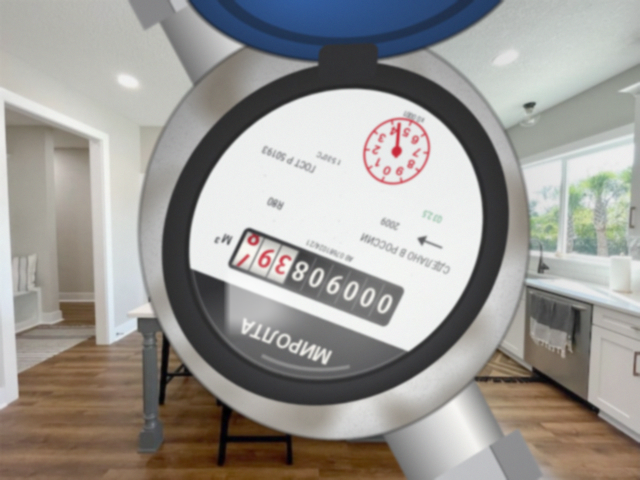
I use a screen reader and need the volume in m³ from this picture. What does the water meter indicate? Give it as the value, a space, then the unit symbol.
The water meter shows 908.3974 m³
